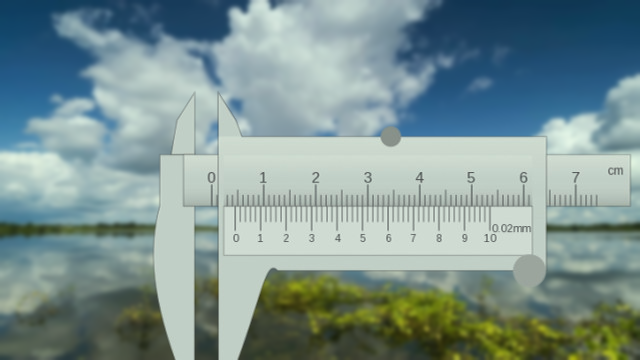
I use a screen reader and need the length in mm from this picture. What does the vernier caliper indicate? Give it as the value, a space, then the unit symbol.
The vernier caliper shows 4.5 mm
